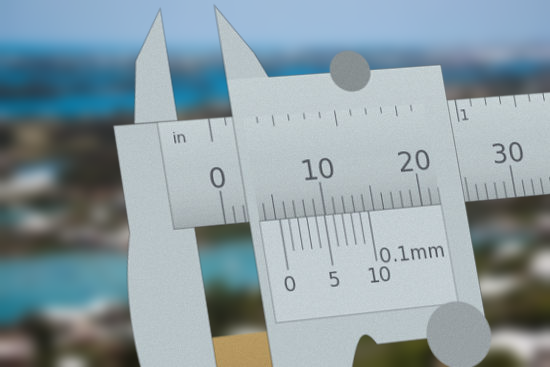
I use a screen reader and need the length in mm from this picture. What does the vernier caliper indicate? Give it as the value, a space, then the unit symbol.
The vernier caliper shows 5.4 mm
